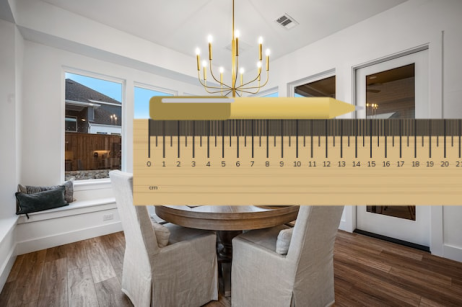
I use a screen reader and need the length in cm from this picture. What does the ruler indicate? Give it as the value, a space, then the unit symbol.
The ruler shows 14.5 cm
